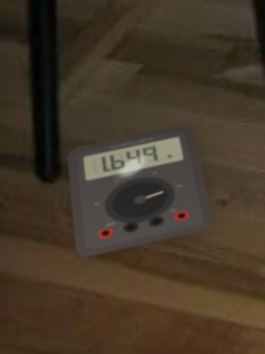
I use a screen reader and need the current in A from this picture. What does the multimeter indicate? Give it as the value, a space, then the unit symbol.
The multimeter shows 1.649 A
